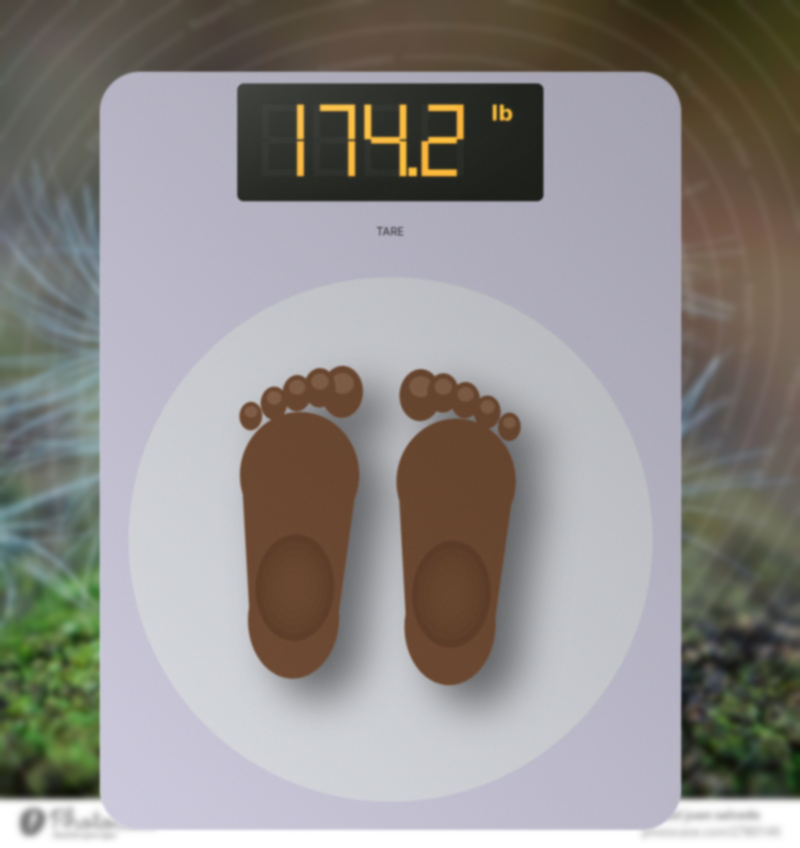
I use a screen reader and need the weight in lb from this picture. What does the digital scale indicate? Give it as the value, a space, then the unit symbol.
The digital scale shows 174.2 lb
